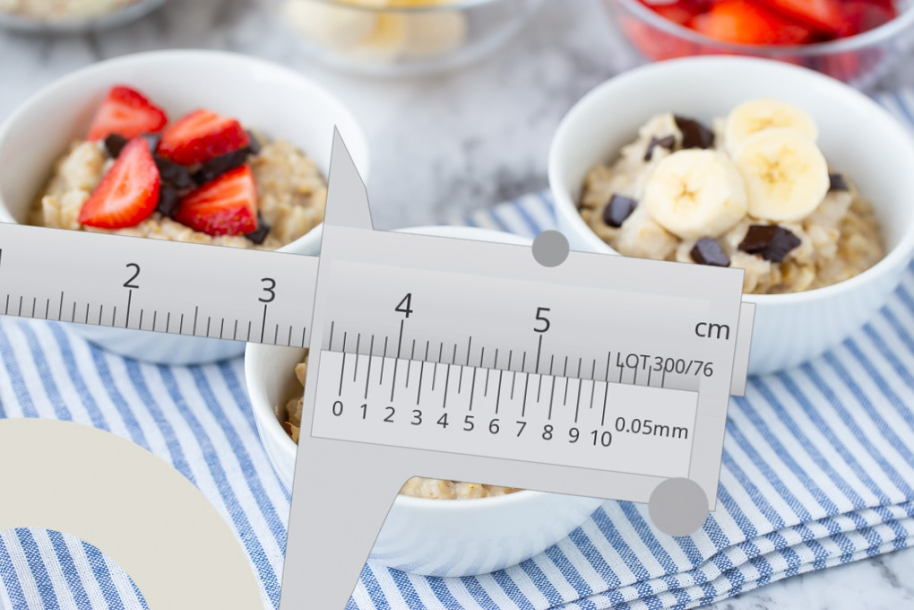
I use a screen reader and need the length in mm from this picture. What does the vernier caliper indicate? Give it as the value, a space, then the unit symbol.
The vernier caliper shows 36.1 mm
